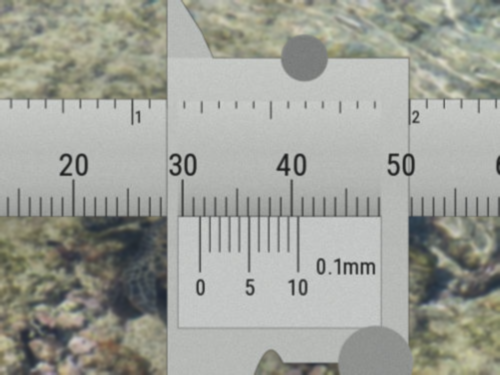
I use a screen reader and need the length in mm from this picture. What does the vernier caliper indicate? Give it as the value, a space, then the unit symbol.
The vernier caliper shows 31.6 mm
